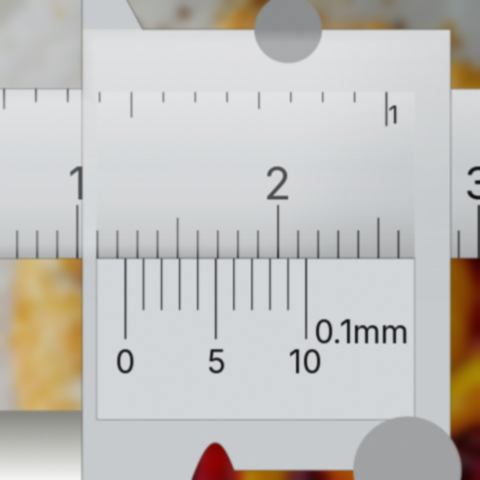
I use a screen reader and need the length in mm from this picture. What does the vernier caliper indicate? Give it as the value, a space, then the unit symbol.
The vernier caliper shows 12.4 mm
